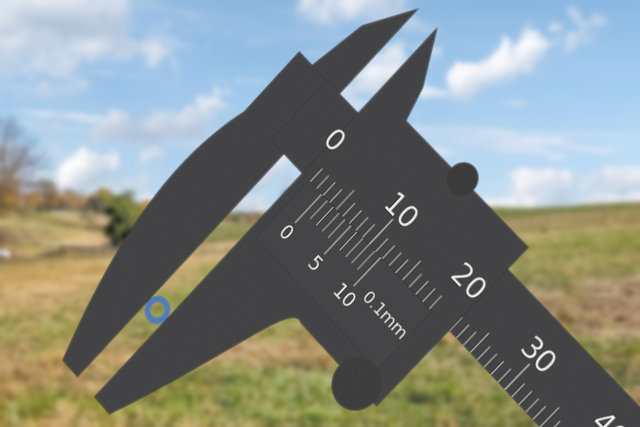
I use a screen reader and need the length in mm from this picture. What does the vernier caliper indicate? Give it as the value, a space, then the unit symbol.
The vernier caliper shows 2.8 mm
